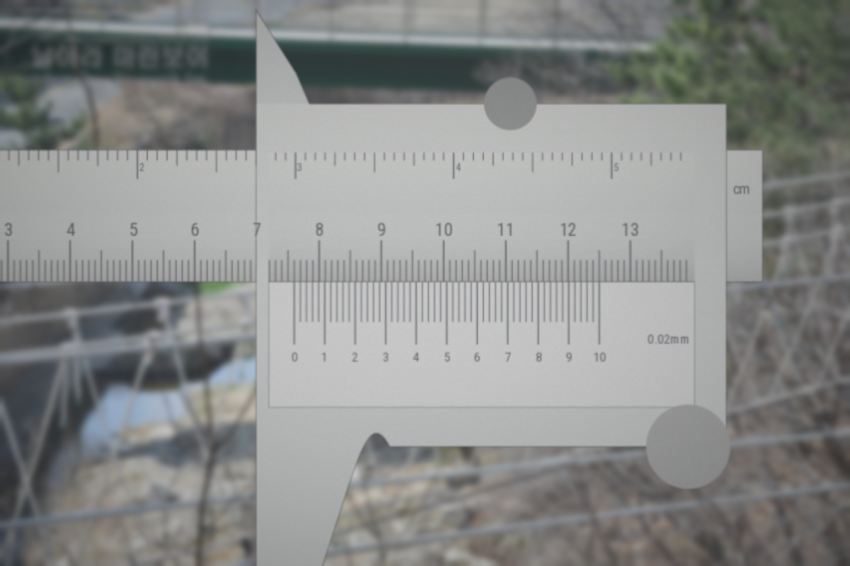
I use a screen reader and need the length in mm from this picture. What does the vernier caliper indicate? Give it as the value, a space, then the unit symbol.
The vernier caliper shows 76.0 mm
